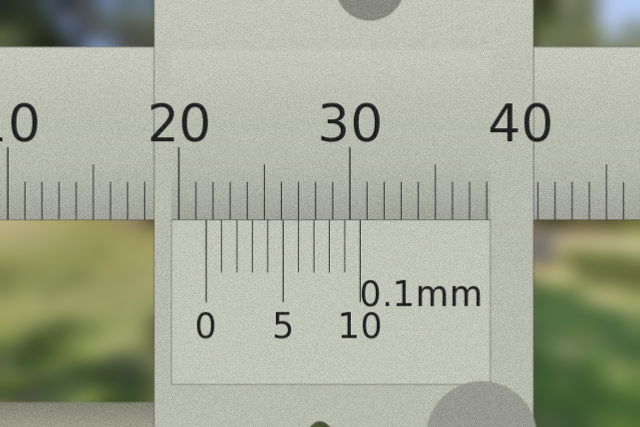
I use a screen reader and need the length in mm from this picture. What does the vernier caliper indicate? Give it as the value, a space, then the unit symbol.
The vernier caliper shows 21.6 mm
